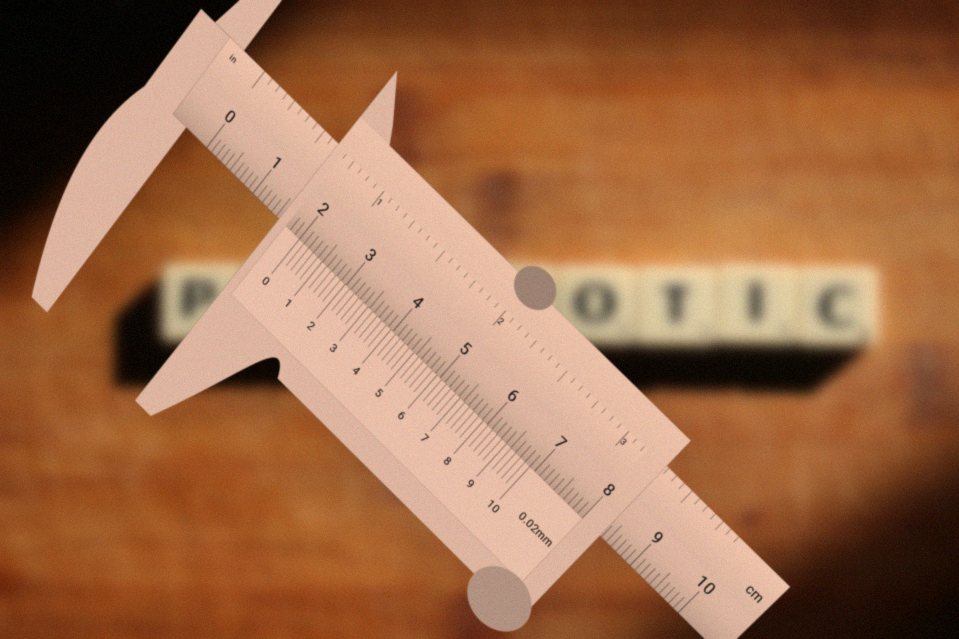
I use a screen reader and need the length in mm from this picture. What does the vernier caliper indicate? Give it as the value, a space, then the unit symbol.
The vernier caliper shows 20.0 mm
